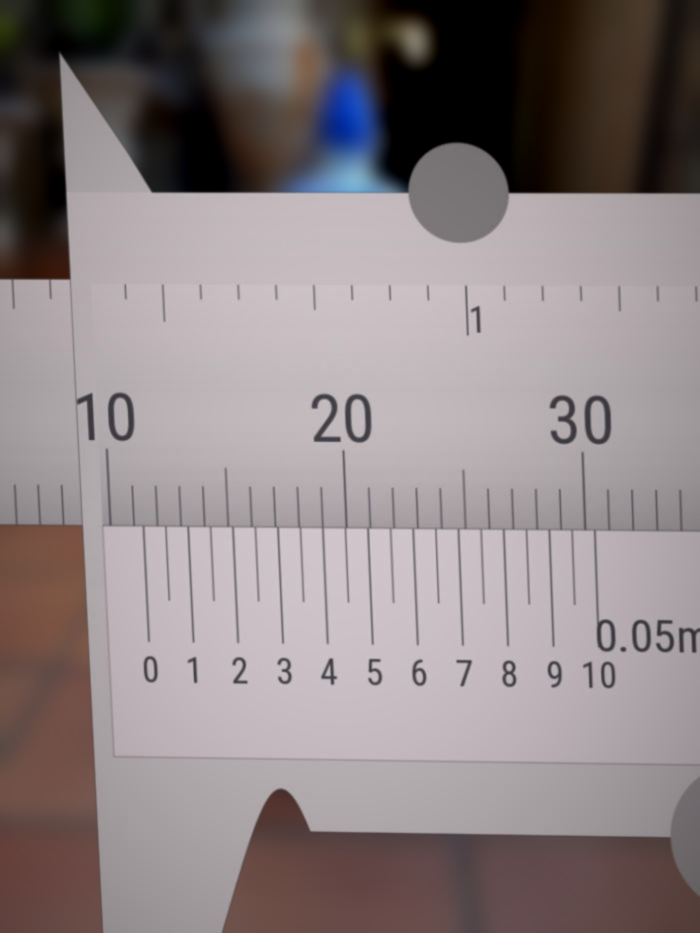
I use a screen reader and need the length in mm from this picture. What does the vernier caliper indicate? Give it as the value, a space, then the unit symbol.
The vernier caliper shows 11.4 mm
